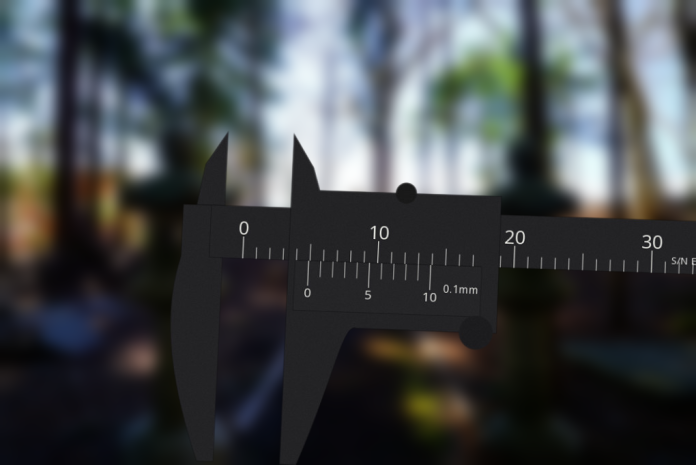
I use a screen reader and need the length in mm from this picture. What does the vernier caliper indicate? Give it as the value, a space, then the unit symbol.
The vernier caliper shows 4.9 mm
